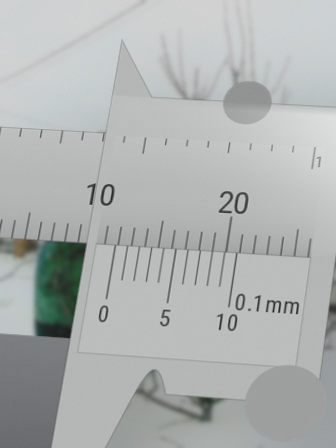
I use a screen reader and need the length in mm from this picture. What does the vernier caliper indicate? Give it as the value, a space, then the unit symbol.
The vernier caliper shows 11.8 mm
